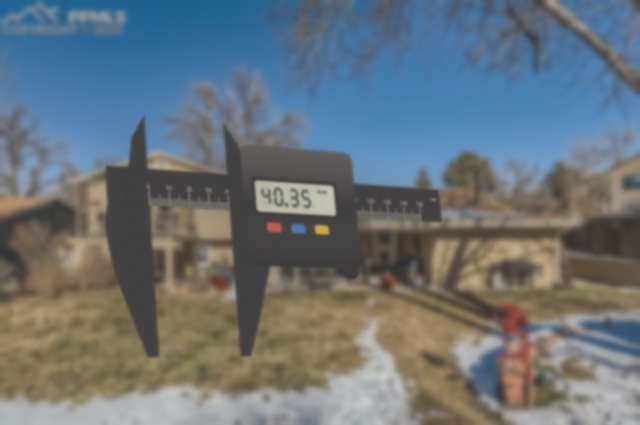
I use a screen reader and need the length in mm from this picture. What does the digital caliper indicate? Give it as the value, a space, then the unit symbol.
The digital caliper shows 40.35 mm
